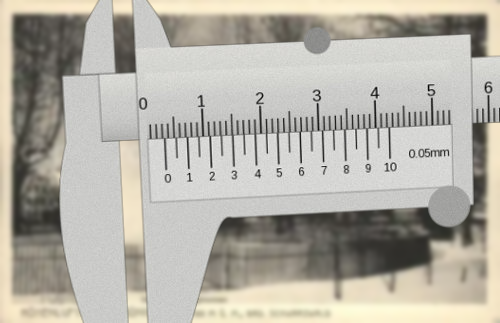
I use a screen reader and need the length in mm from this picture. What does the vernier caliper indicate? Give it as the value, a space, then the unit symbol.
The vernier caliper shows 3.4 mm
